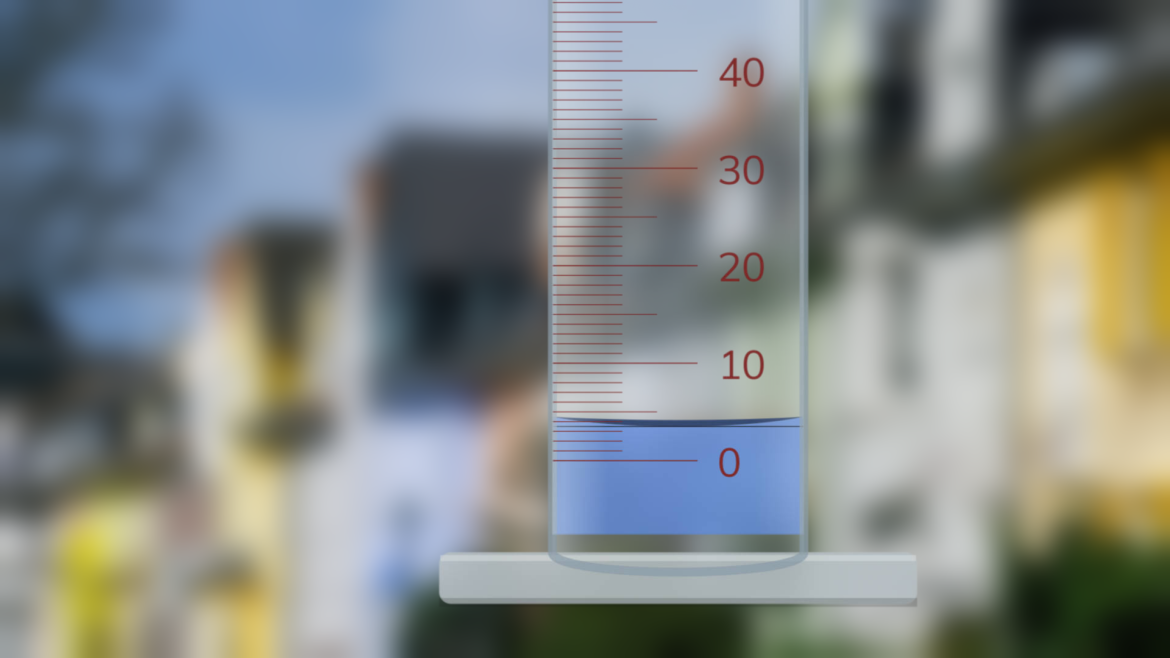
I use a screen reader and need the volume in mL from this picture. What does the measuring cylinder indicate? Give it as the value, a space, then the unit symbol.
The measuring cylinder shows 3.5 mL
